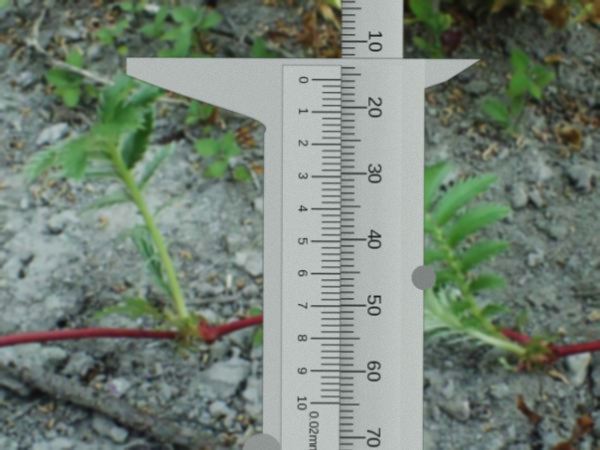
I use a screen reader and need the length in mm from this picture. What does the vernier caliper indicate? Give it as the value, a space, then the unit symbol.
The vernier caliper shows 15.8 mm
